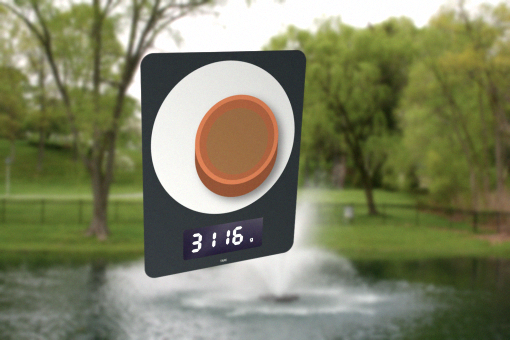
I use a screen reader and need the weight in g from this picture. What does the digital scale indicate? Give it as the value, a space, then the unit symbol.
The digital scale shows 3116 g
